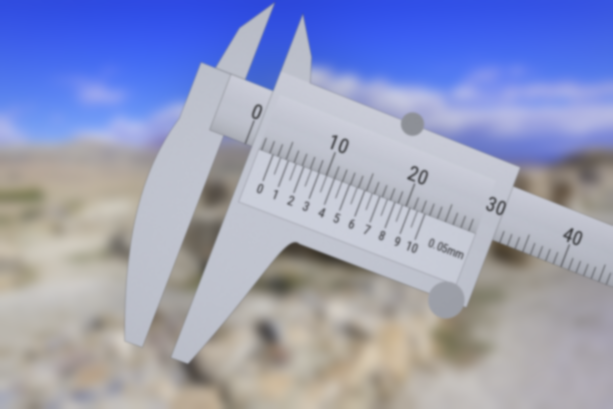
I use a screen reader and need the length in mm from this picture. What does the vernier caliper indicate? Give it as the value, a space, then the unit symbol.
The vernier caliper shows 3.4 mm
